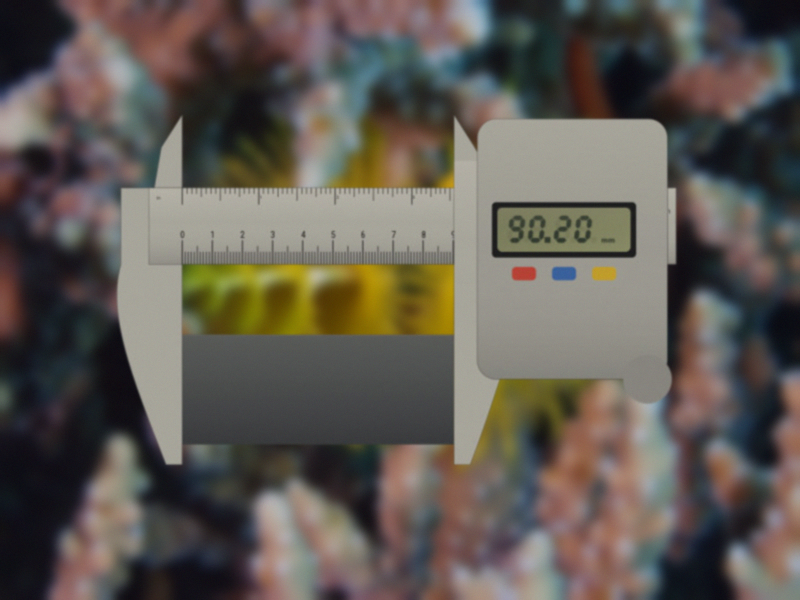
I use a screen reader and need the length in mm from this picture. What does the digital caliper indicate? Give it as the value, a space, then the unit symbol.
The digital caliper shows 90.20 mm
